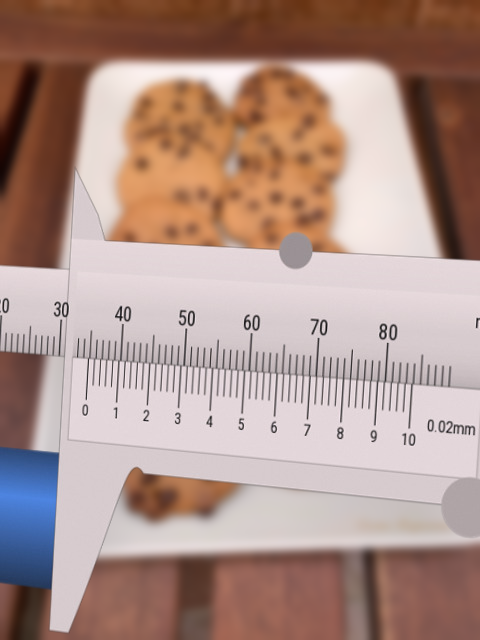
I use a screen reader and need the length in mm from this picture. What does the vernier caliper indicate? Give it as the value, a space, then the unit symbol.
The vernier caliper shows 34.8 mm
